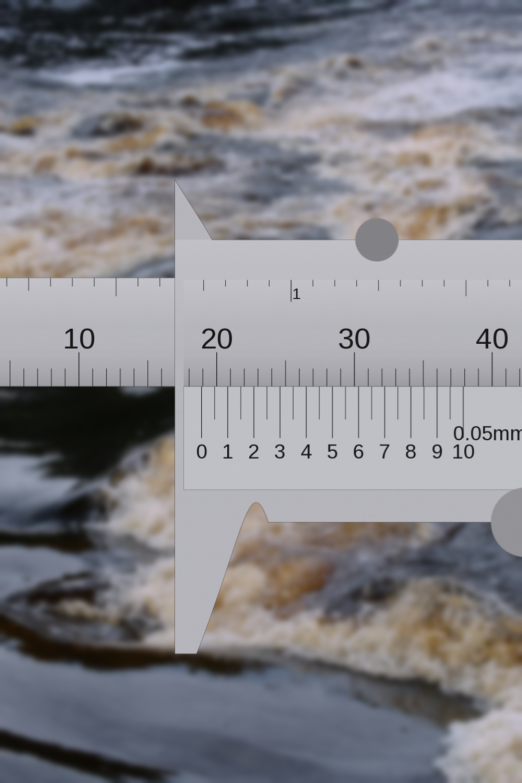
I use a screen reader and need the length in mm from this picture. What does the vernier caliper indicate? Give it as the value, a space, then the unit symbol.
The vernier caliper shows 18.9 mm
